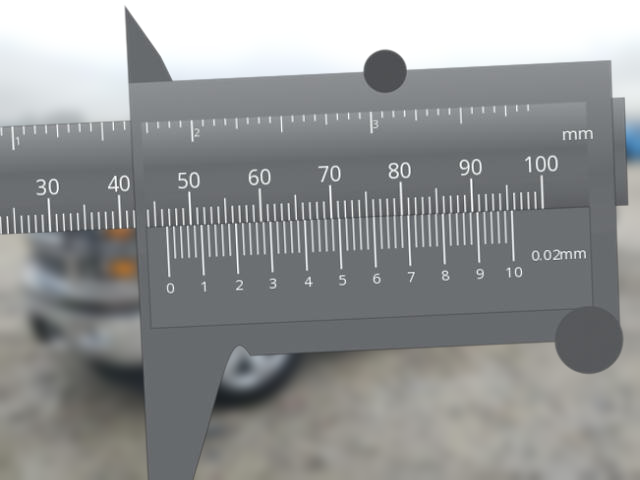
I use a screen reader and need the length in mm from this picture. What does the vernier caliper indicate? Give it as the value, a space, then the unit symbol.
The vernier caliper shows 46.6 mm
